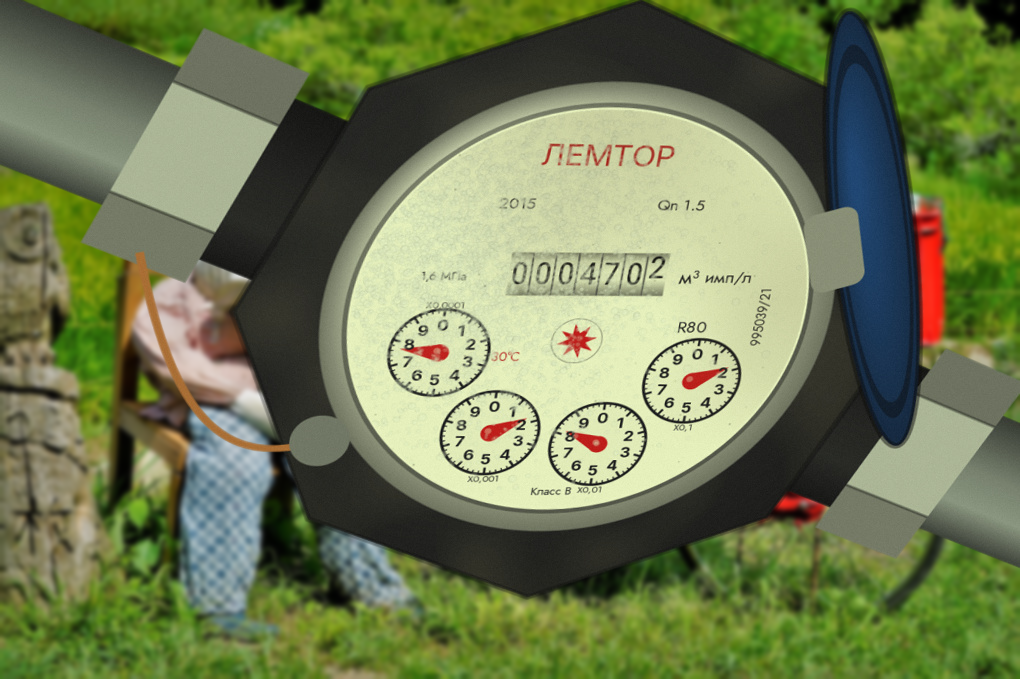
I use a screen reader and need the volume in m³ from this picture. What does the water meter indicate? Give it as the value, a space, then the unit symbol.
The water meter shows 4702.1817 m³
